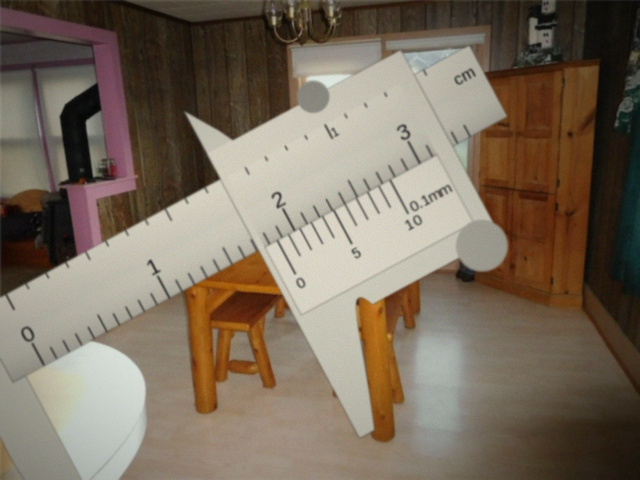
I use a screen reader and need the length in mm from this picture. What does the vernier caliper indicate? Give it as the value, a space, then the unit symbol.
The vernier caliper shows 18.6 mm
